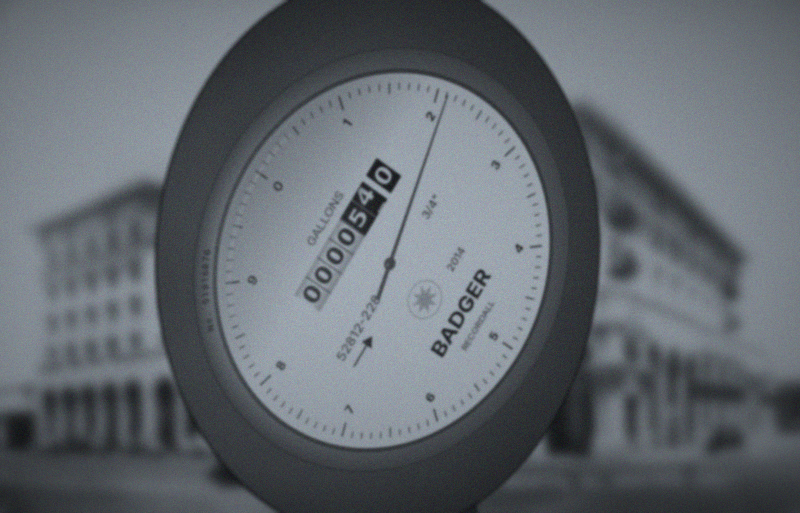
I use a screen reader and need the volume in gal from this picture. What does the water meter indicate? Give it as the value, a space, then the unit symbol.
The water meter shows 542.1 gal
